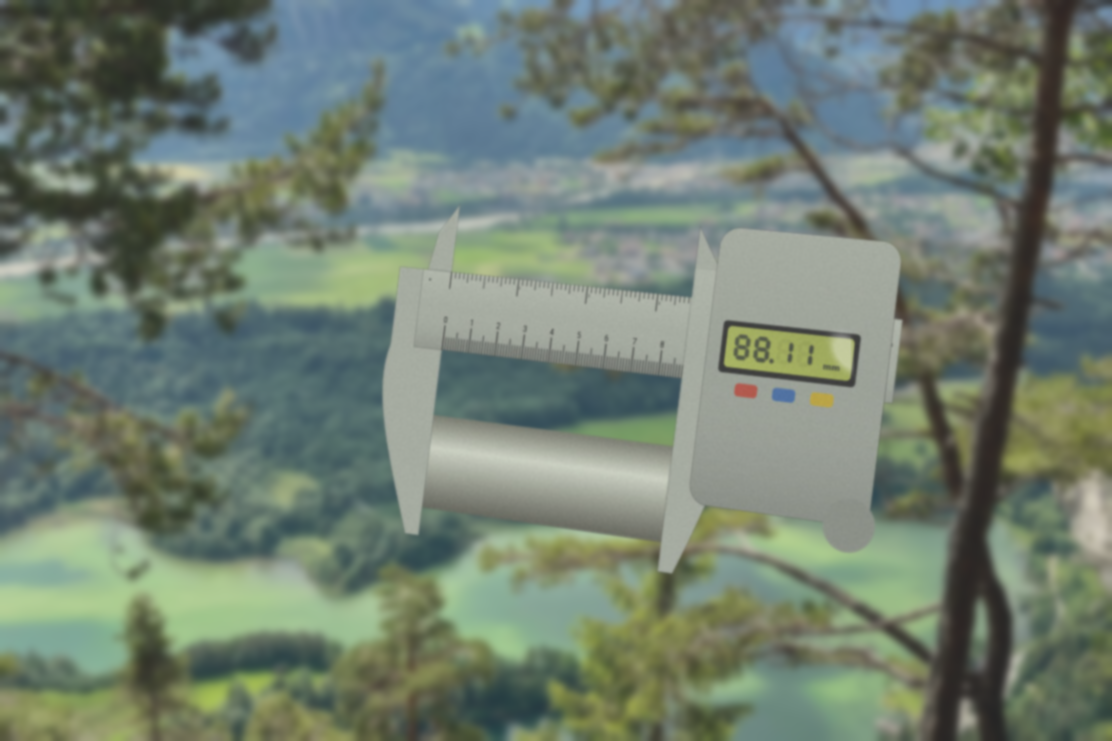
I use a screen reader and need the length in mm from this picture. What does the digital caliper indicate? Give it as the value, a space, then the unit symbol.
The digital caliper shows 88.11 mm
